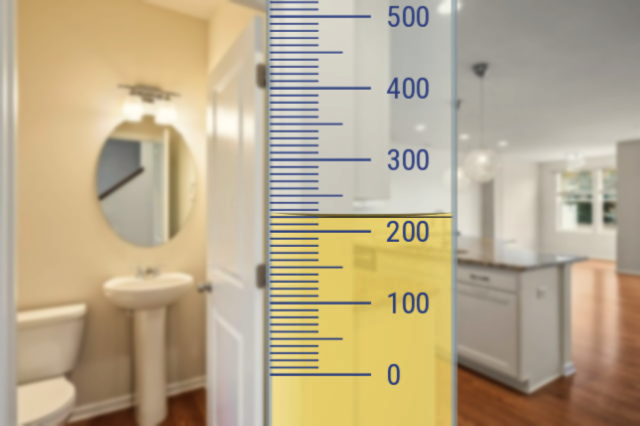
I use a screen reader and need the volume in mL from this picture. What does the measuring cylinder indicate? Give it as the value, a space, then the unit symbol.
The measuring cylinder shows 220 mL
